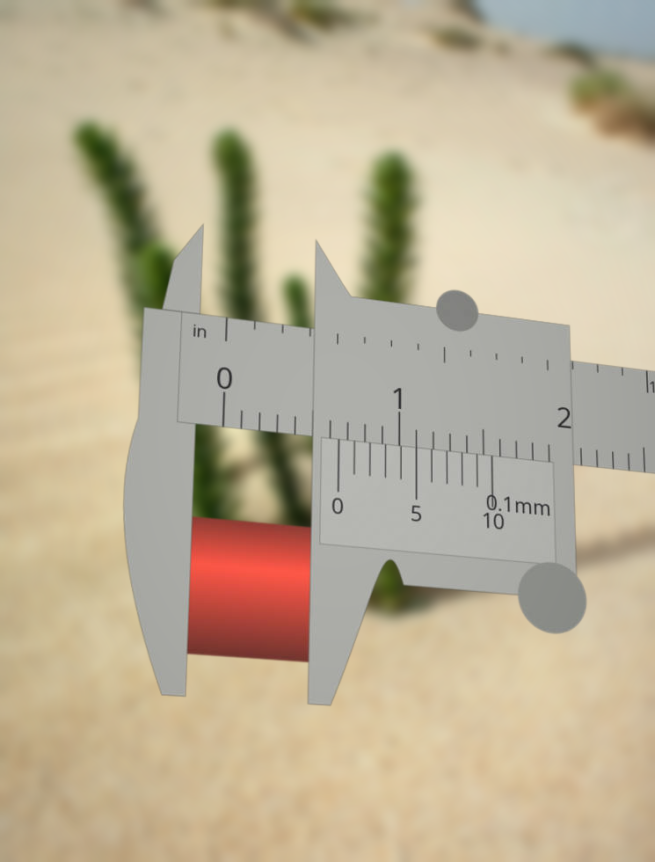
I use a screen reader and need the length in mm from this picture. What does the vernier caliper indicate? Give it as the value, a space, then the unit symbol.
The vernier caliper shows 6.5 mm
